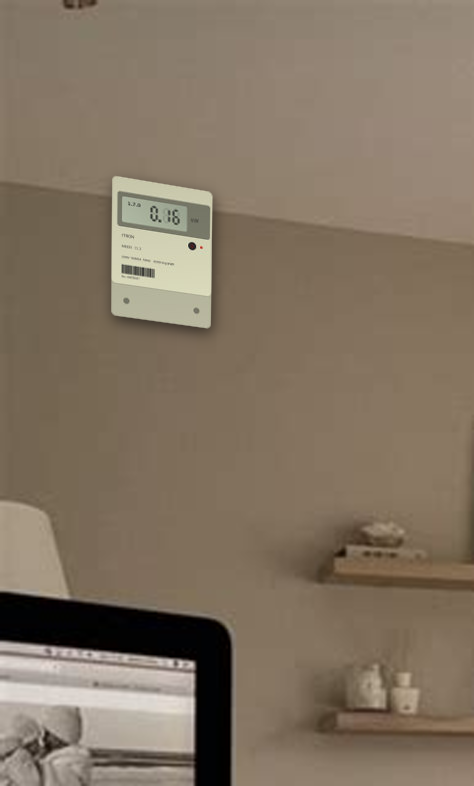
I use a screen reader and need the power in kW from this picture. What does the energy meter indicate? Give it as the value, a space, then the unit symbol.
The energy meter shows 0.16 kW
